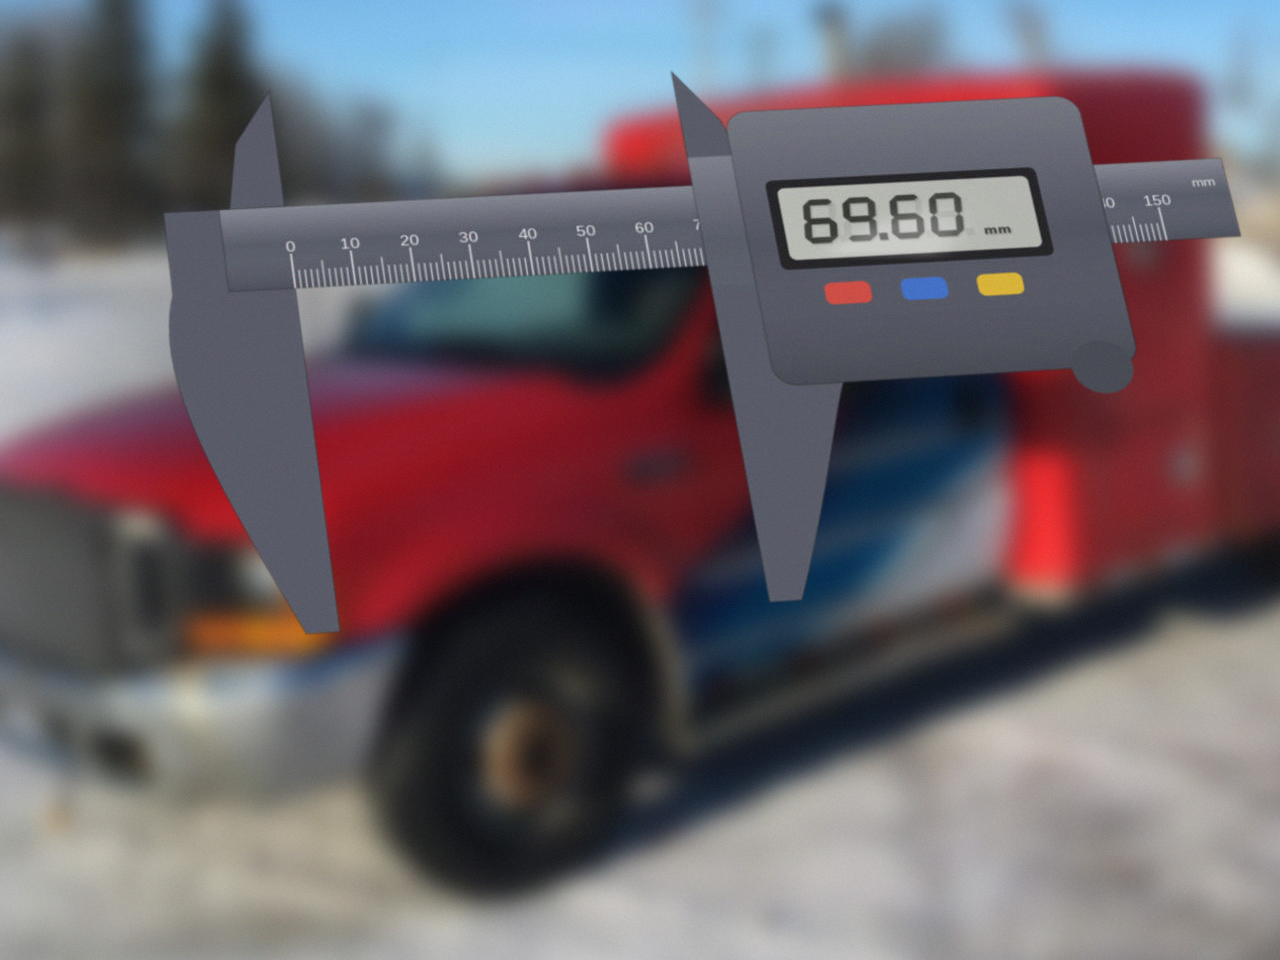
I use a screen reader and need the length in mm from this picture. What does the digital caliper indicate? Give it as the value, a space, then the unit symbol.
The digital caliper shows 69.60 mm
